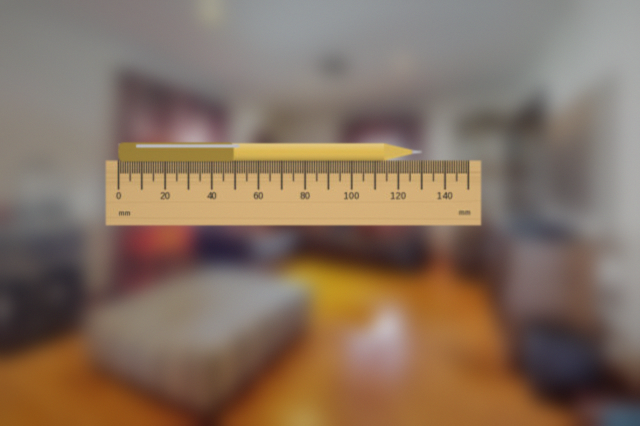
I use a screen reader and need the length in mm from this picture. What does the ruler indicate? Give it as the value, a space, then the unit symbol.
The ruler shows 130 mm
